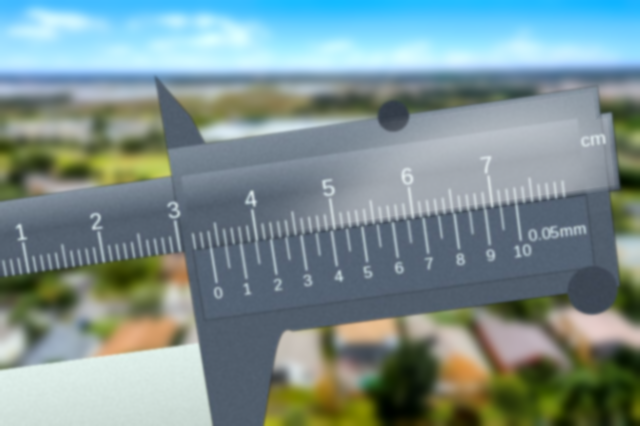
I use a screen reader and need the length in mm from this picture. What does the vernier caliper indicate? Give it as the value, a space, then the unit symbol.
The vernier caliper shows 34.0 mm
